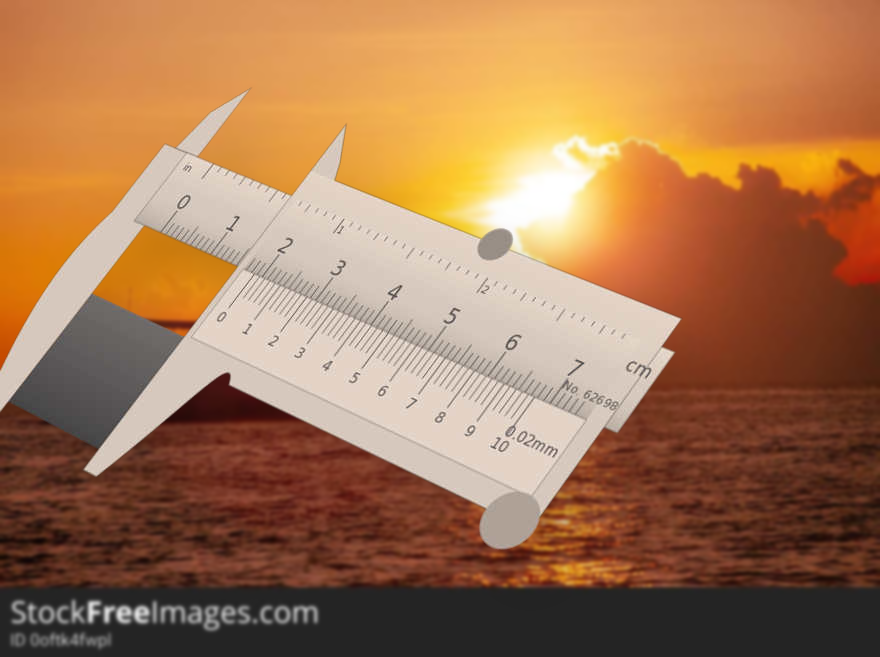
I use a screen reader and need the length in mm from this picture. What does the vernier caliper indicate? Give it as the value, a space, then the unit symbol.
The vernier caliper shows 18.6 mm
